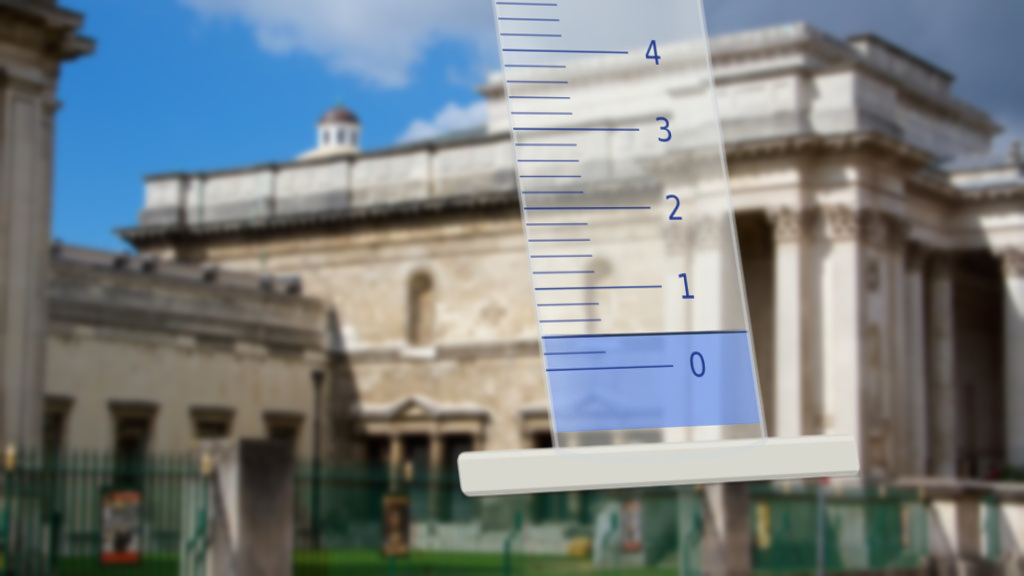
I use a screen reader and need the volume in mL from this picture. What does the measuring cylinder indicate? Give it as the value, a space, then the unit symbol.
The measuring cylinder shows 0.4 mL
